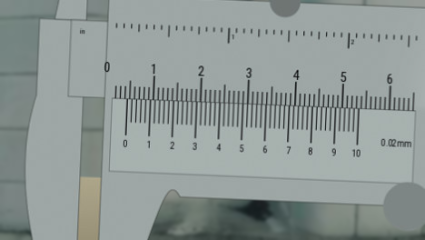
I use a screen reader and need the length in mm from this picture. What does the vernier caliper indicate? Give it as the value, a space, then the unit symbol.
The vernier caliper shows 4.5 mm
